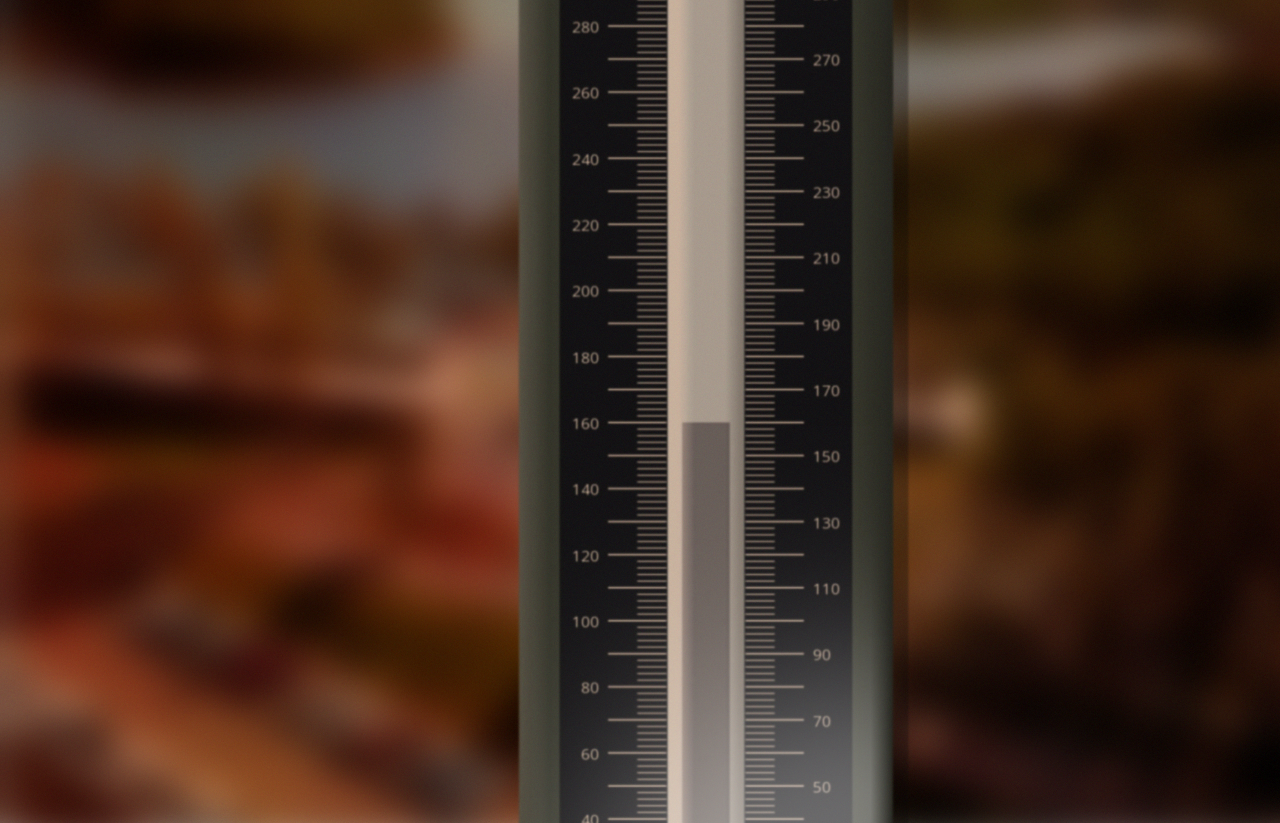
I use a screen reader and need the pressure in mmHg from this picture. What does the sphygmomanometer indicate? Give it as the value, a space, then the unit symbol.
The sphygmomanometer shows 160 mmHg
